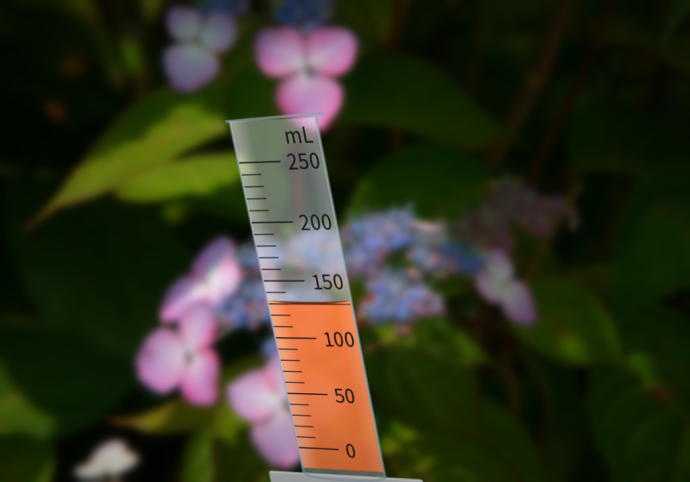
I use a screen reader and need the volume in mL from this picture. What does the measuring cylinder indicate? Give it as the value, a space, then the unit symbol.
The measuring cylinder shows 130 mL
